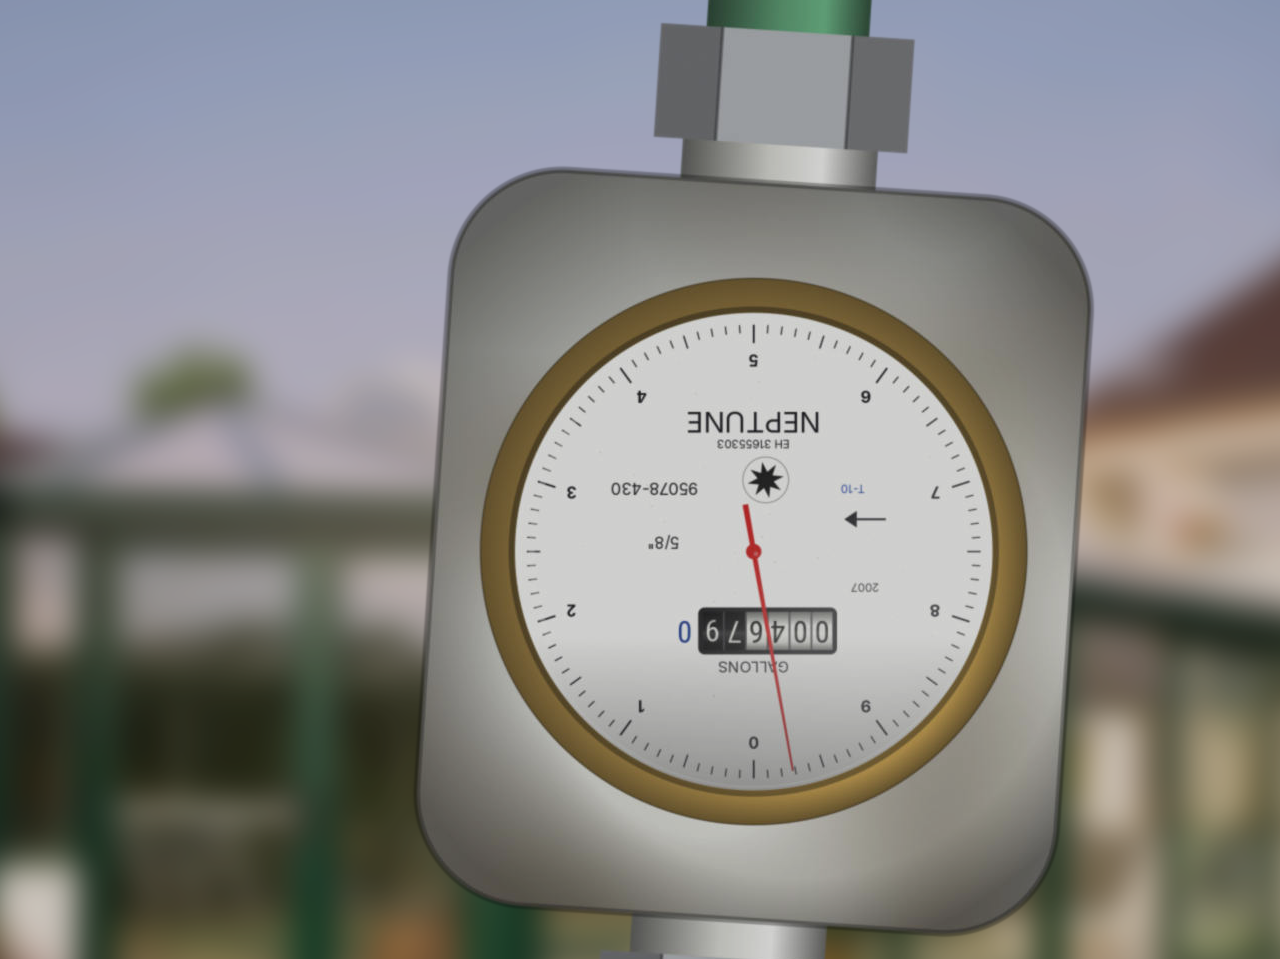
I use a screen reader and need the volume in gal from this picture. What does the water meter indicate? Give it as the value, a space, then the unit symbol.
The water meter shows 46789.7 gal
